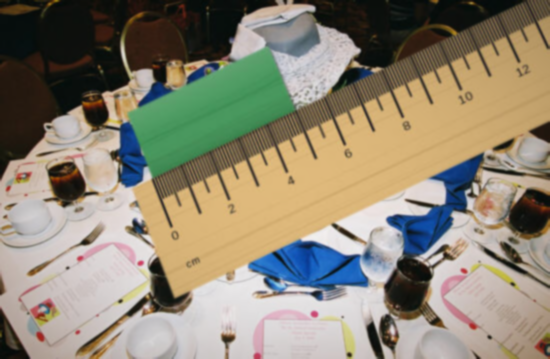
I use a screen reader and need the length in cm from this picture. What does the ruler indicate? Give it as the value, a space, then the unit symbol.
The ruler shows 5 cm
